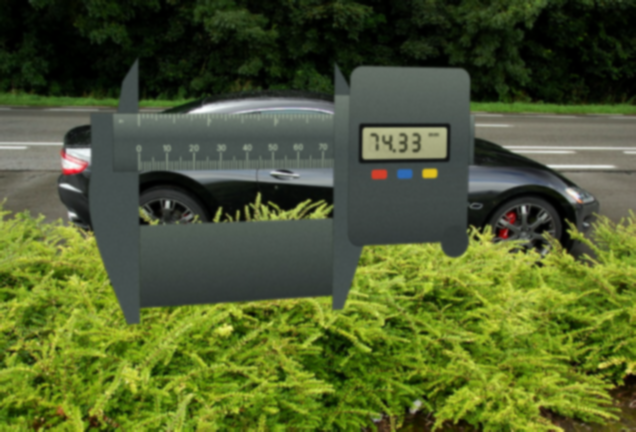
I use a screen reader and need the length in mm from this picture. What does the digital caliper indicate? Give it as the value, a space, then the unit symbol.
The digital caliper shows 74.33 mm
